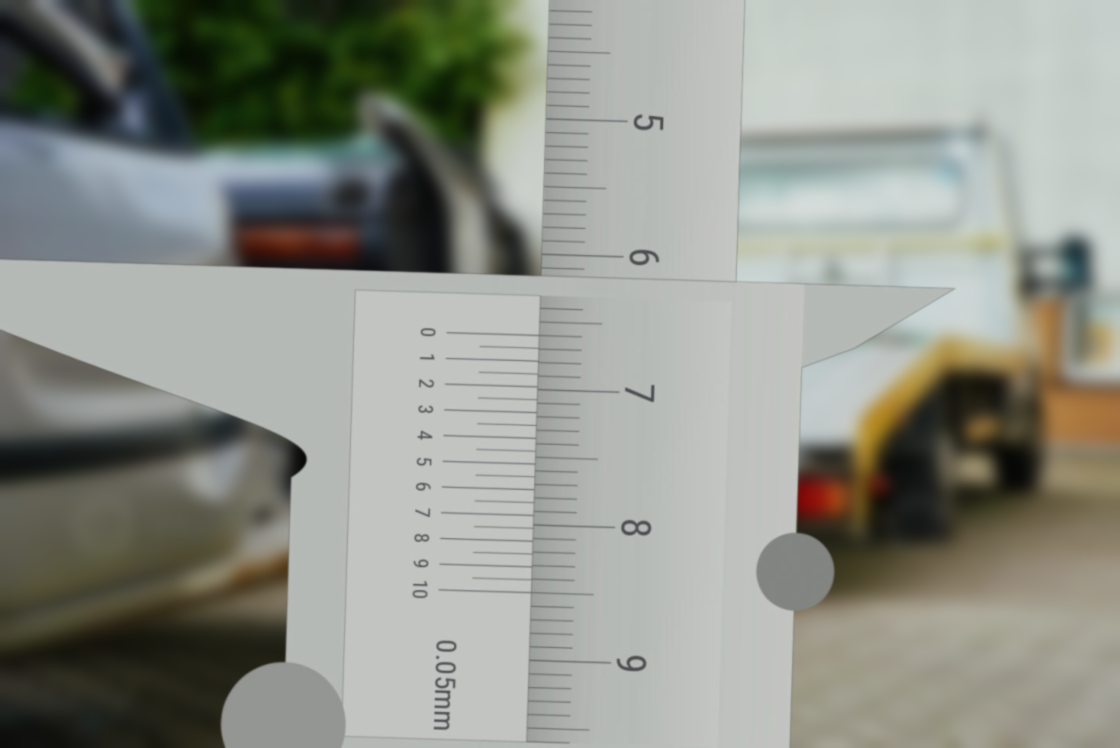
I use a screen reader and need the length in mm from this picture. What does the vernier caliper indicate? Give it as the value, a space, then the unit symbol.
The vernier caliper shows 66.0 mm
